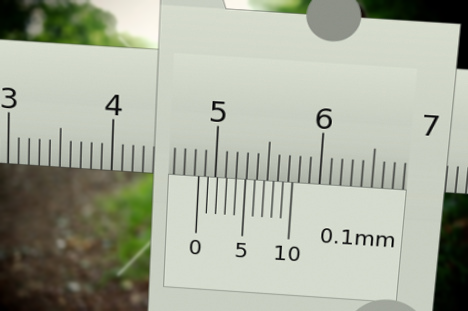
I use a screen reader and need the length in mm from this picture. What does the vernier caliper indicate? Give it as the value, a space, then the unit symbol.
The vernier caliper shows 48.4 mm
